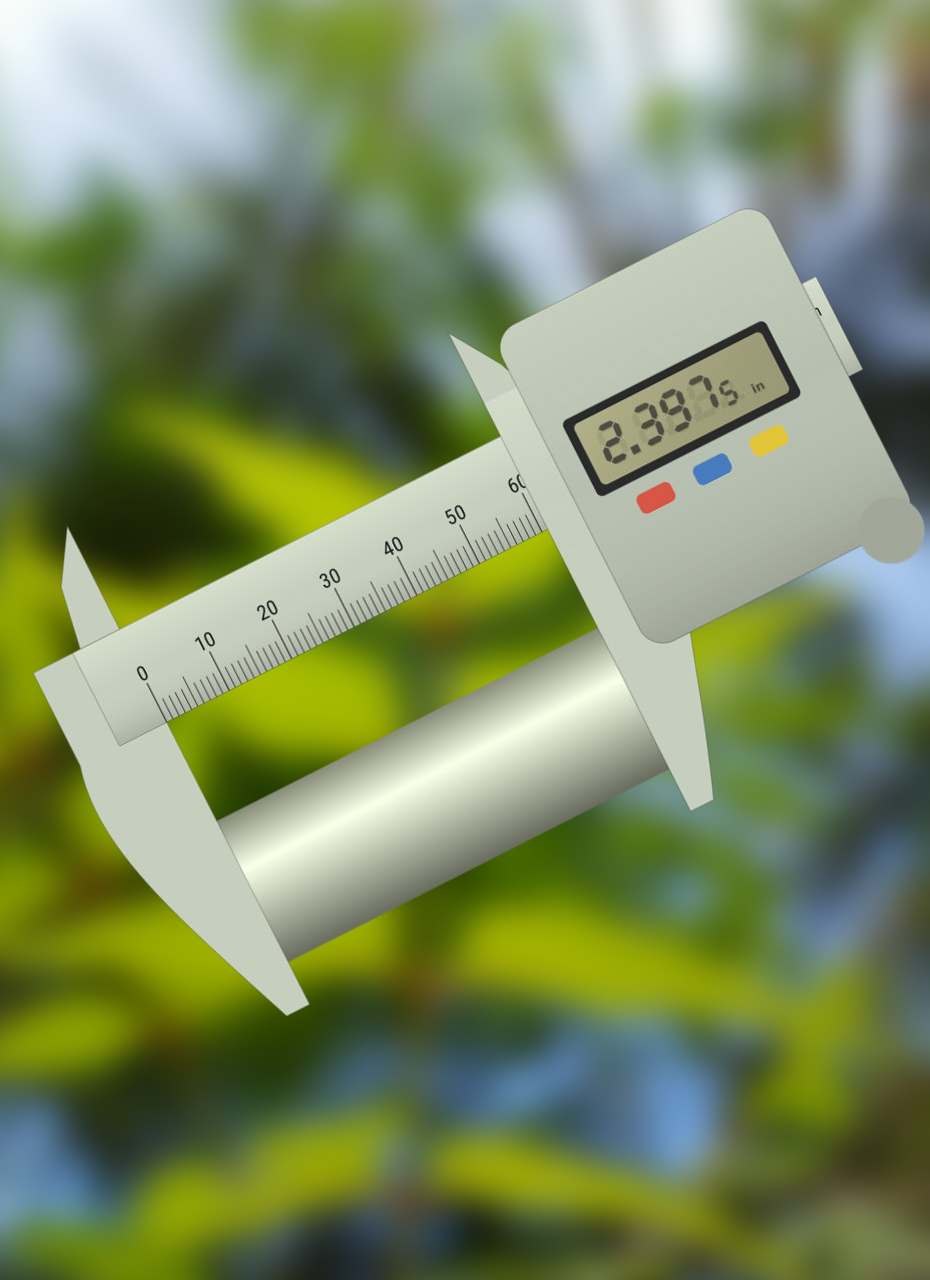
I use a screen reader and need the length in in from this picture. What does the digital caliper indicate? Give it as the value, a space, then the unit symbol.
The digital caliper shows 2.3975 in
